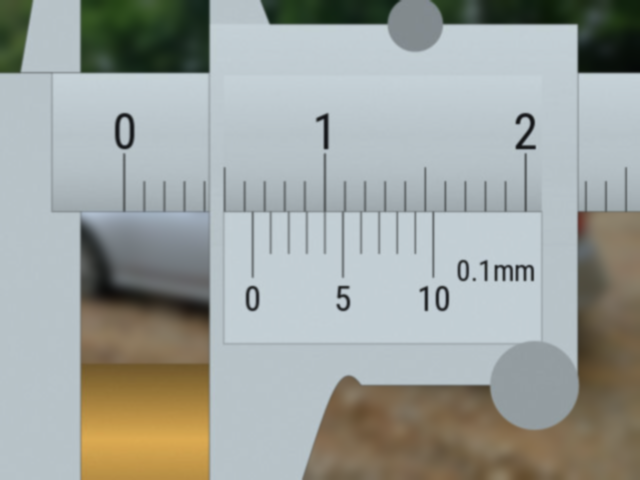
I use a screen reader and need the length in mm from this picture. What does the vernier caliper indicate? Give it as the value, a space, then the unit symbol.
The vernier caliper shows 6.4 mm
